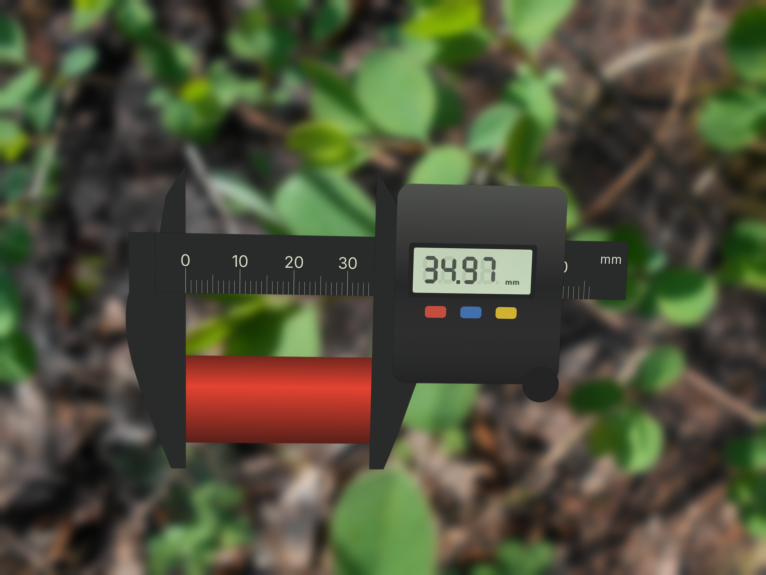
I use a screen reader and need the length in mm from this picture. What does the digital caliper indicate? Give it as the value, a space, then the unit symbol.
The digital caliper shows 34.97 mm
